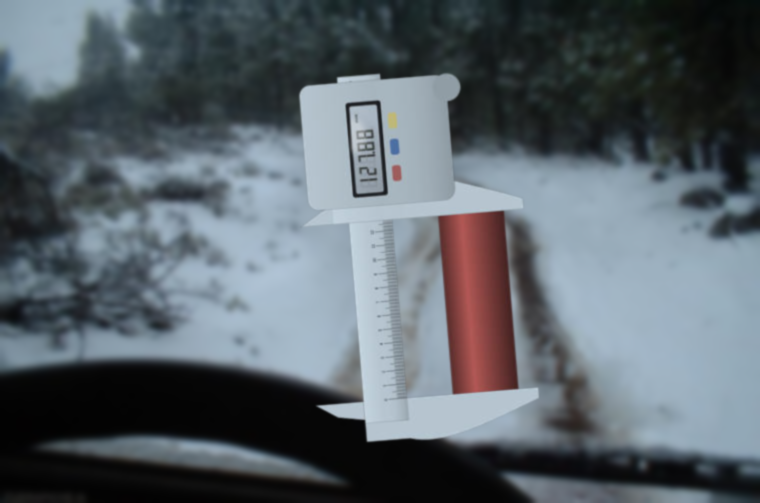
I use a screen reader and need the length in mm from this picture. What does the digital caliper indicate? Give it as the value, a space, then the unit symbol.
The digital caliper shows 127.88 mm
